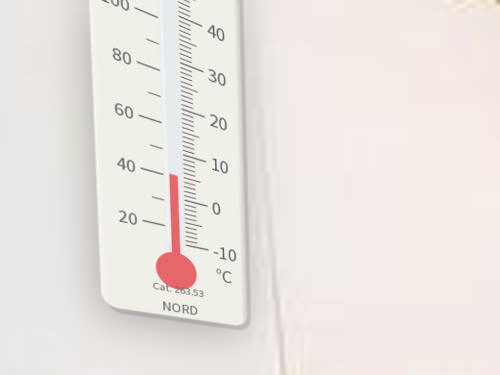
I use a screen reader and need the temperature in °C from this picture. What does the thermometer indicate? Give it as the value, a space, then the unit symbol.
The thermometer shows 5 °C
